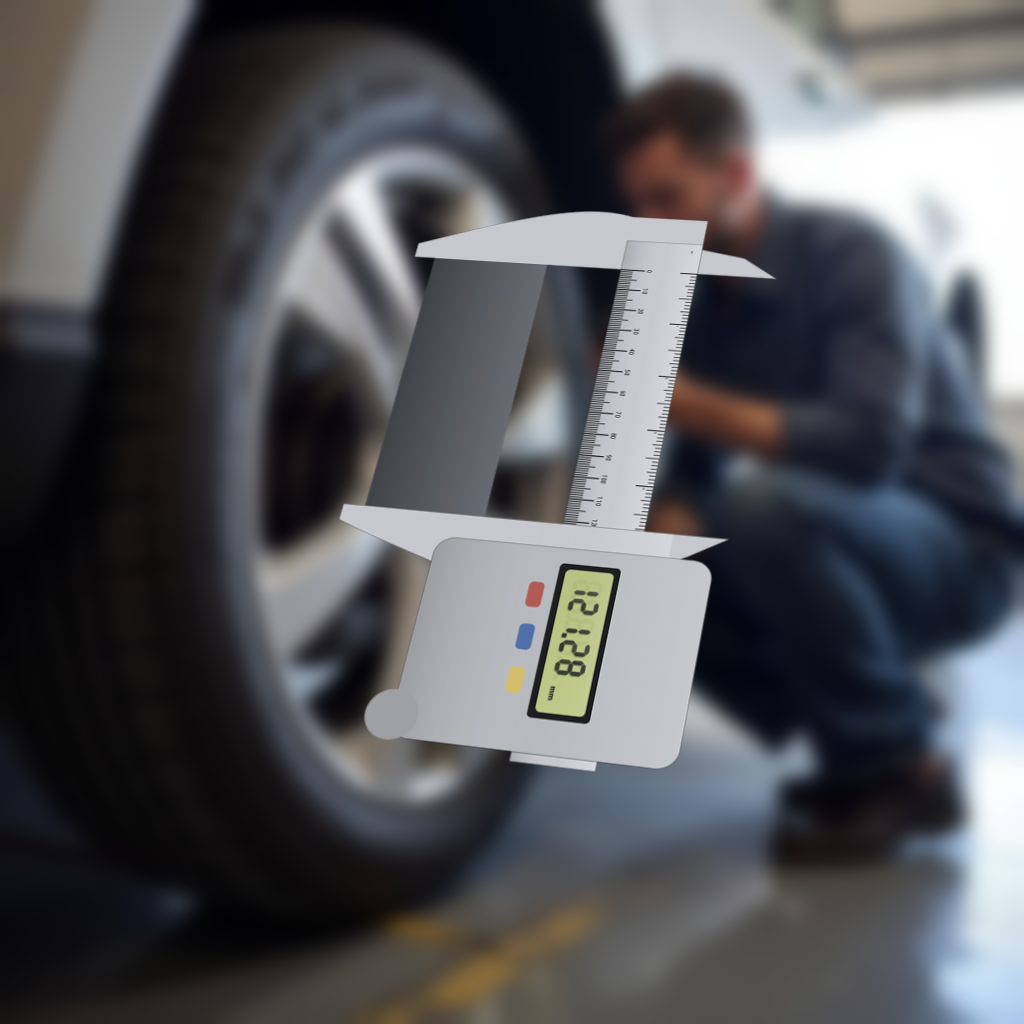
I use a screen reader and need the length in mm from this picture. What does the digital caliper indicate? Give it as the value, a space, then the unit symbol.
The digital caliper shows 121.28 mm
